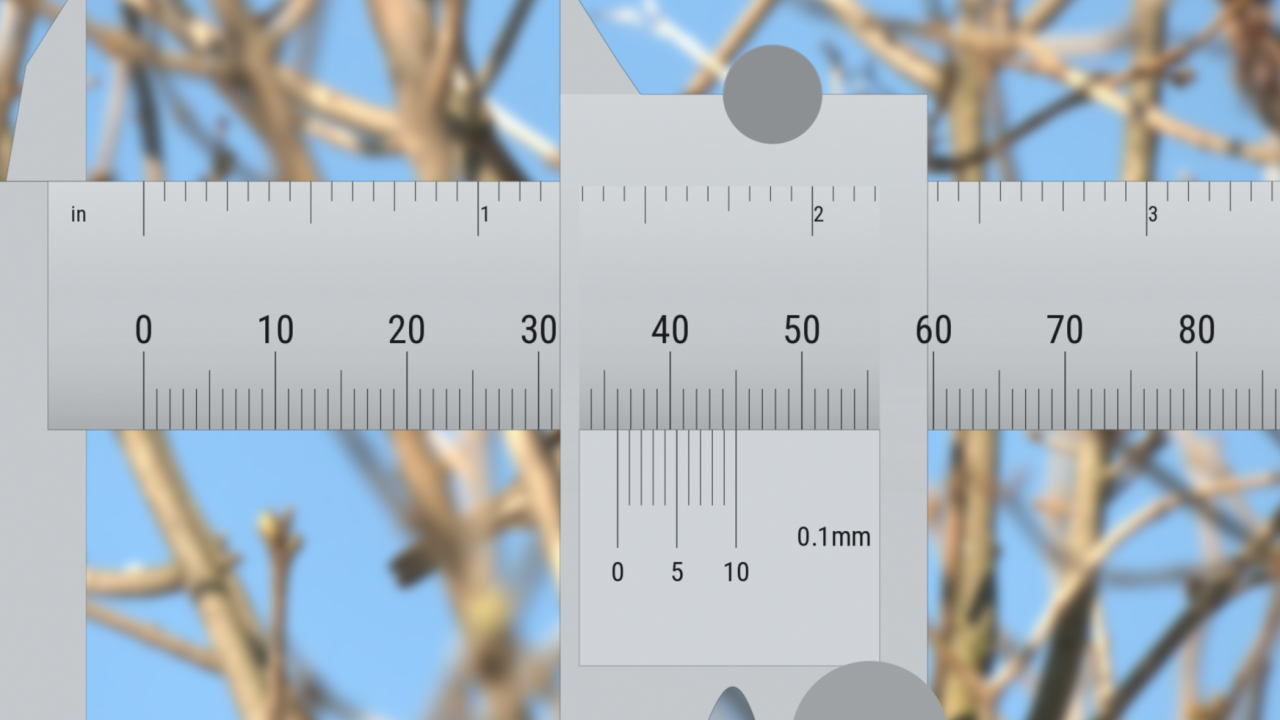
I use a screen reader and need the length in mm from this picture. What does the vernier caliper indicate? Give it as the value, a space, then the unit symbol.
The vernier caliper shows 36.0 mm
